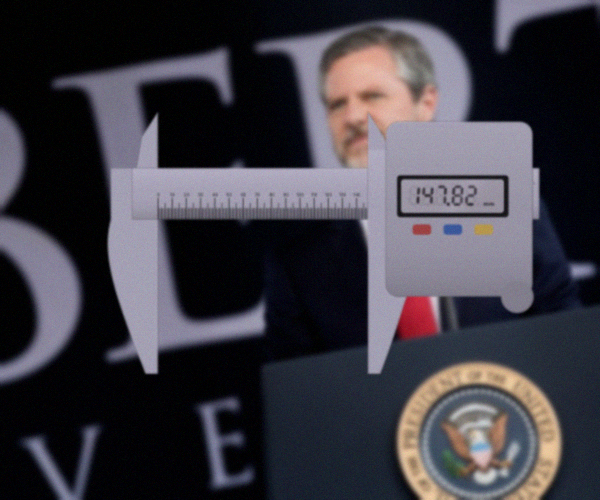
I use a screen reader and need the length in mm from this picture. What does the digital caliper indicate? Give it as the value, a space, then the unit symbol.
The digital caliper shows 147.82 mm
